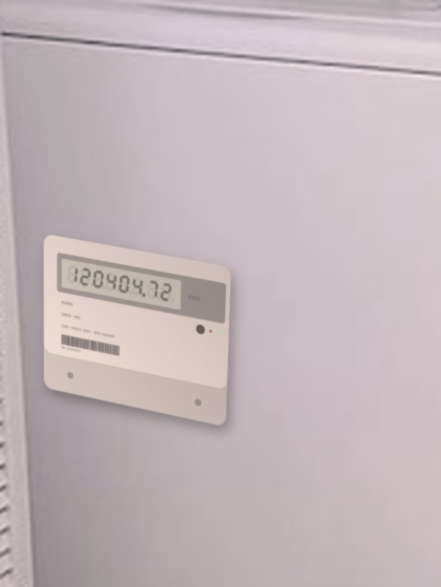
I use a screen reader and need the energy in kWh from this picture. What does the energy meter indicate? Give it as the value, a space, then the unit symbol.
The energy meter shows 120404.72 kWh
